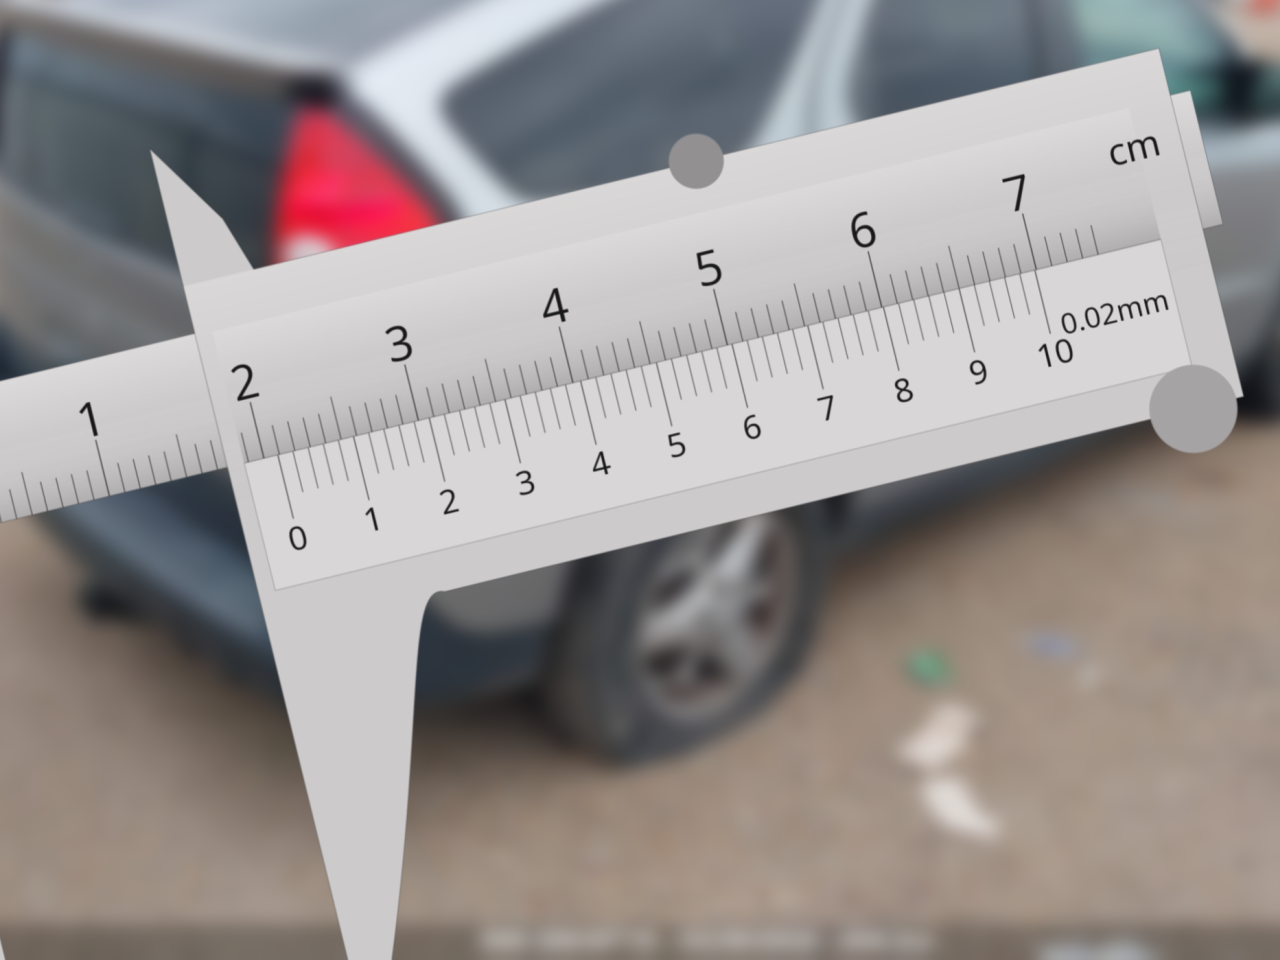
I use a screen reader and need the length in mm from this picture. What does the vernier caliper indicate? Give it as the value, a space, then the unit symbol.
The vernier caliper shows 20.9 mm
